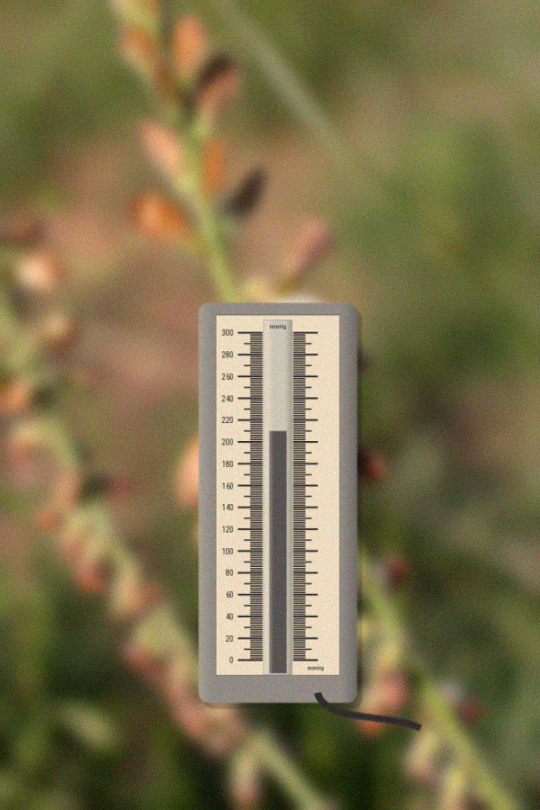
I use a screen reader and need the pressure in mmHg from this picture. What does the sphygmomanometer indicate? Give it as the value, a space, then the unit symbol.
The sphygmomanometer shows 210 mmHg
